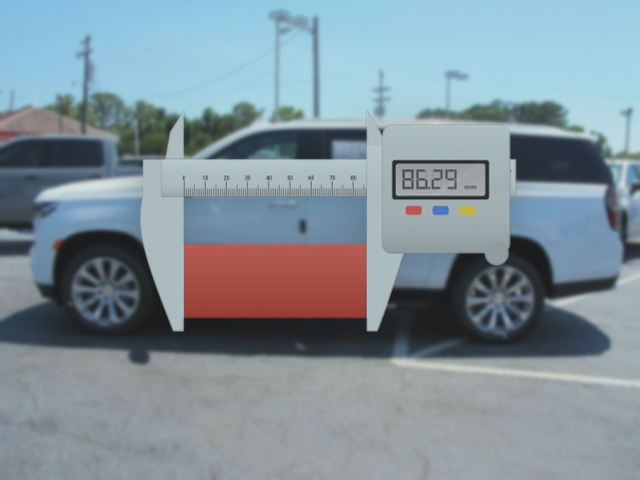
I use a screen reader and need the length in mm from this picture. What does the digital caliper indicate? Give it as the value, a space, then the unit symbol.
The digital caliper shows 86.29 mm
